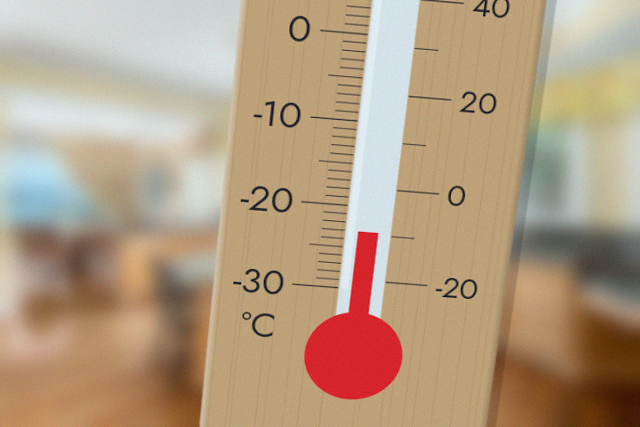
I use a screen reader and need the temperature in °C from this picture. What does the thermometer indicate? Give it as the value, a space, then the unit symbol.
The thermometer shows -23 °C
